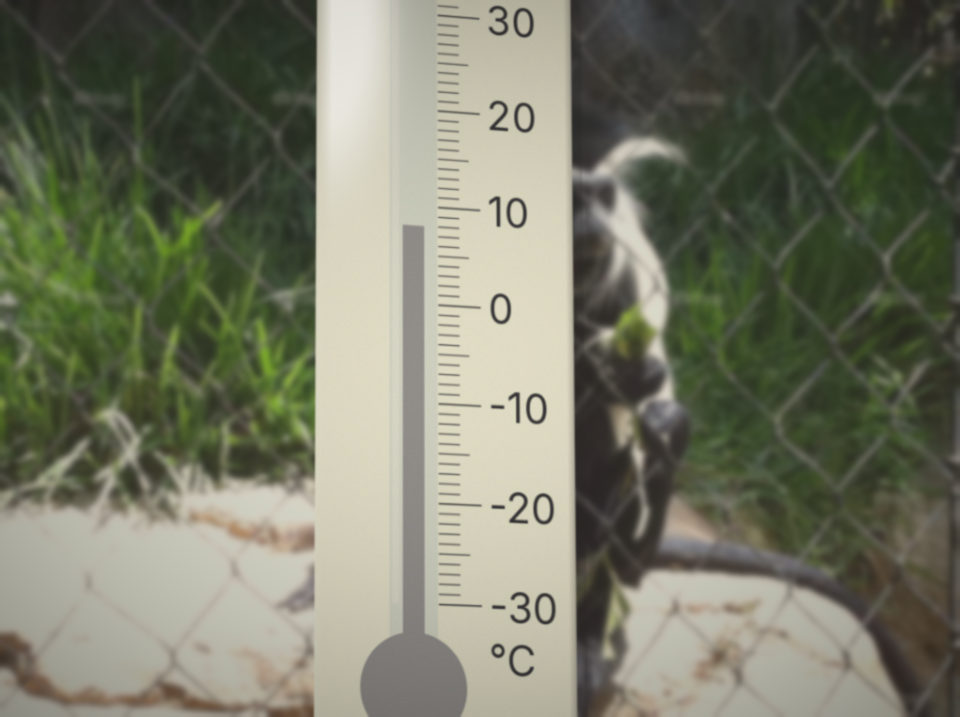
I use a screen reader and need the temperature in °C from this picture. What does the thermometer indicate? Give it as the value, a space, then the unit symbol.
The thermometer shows 8 °C
